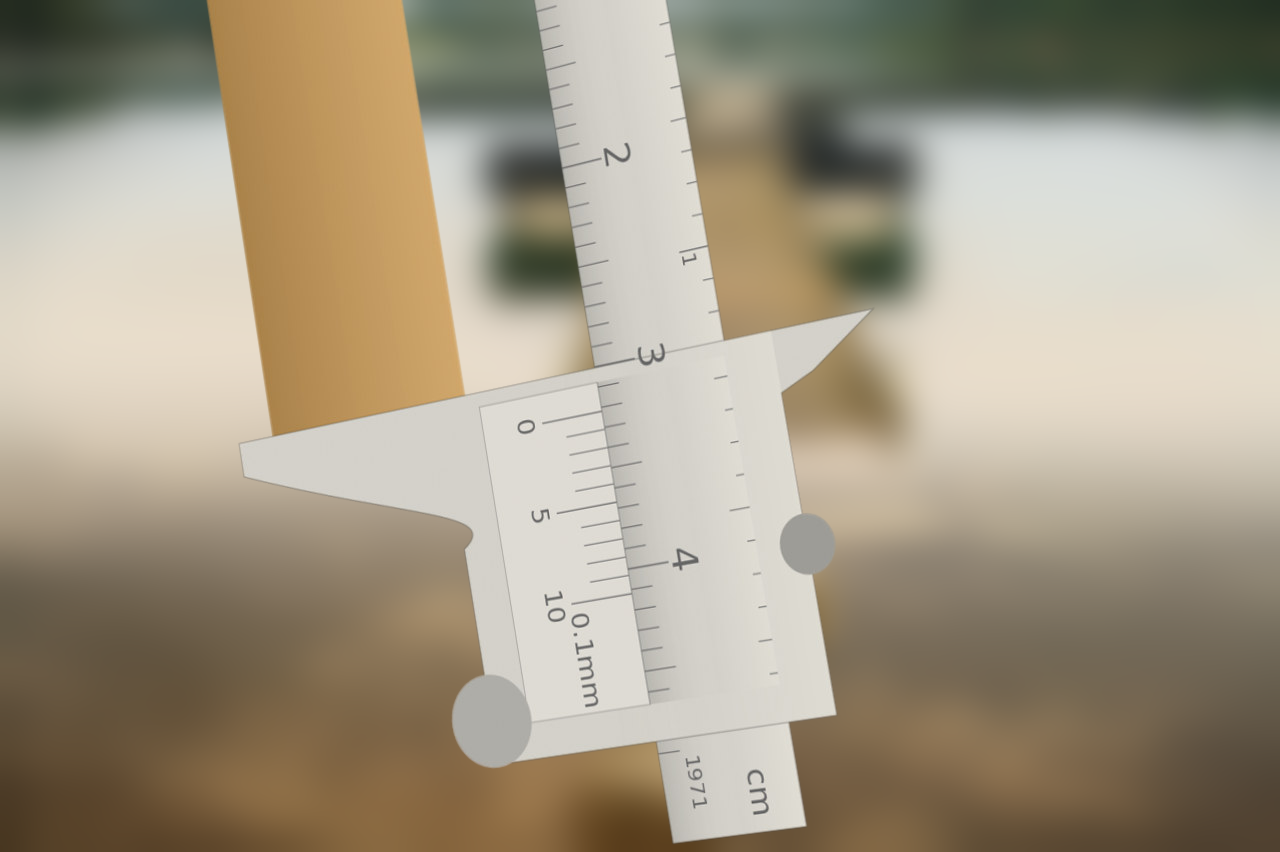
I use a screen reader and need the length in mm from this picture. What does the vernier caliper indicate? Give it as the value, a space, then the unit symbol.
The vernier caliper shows 32.2 mm
